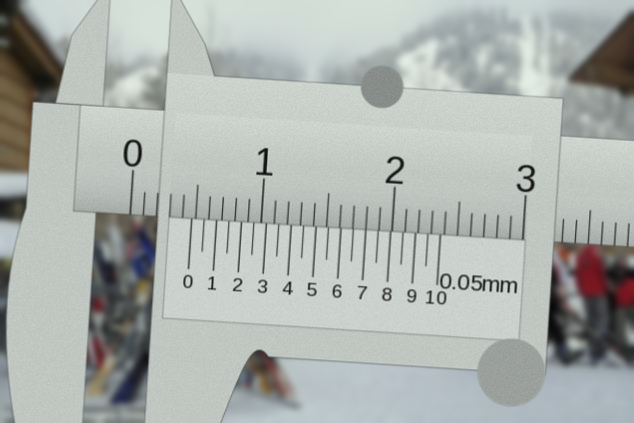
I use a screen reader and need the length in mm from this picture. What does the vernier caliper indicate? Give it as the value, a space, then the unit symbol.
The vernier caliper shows 4.7 mm
